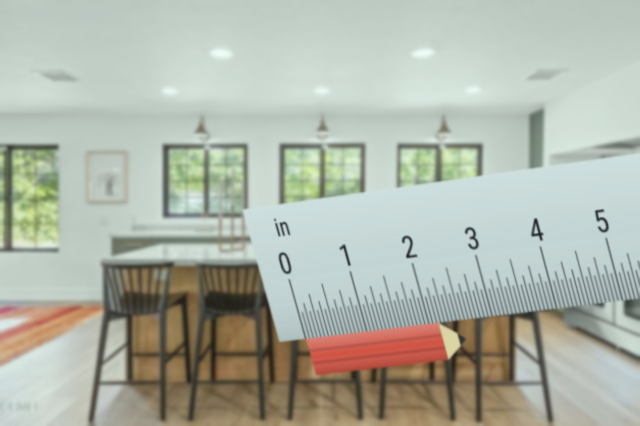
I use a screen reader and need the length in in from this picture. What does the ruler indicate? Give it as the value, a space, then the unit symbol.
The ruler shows 2.5 in
